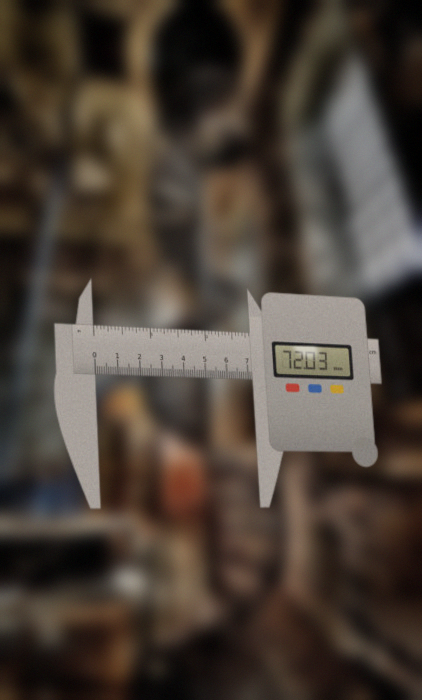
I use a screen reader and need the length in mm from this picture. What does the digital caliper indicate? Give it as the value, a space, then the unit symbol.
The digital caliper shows 72.03 mm
